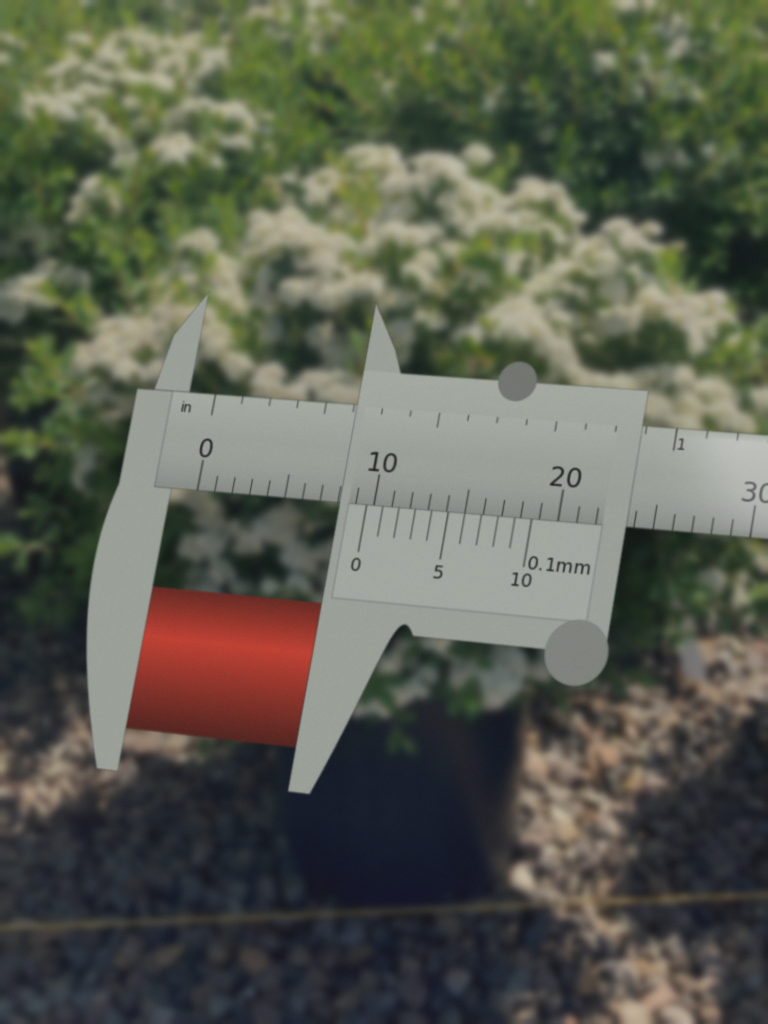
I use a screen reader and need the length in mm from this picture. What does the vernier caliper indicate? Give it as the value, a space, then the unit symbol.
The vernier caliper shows 9.6 mm
